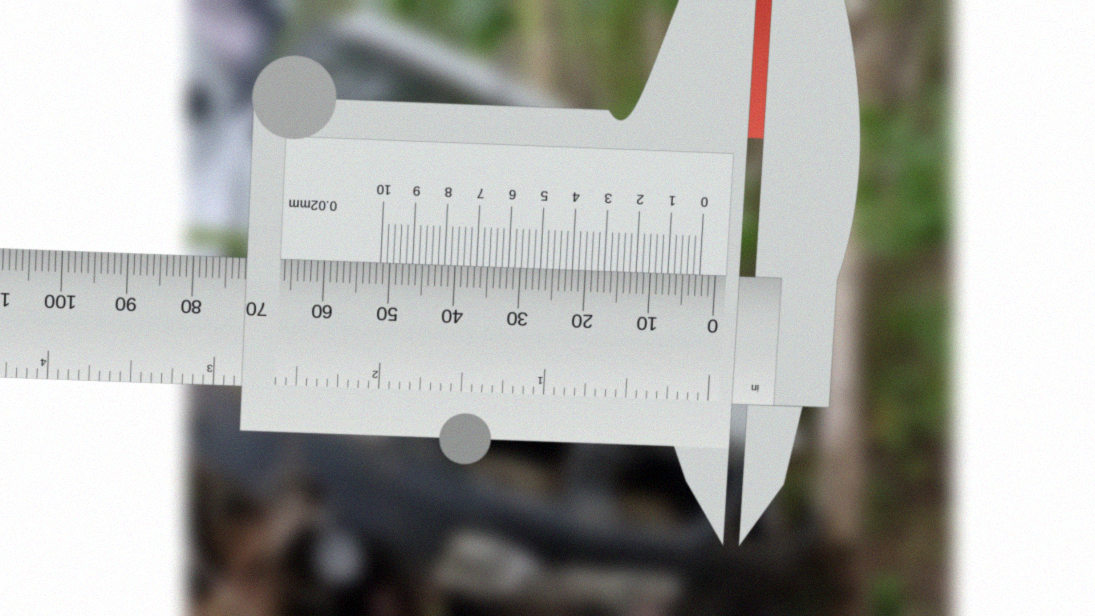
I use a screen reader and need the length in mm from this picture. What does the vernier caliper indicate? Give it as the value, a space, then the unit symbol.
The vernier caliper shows 2.4 mm
